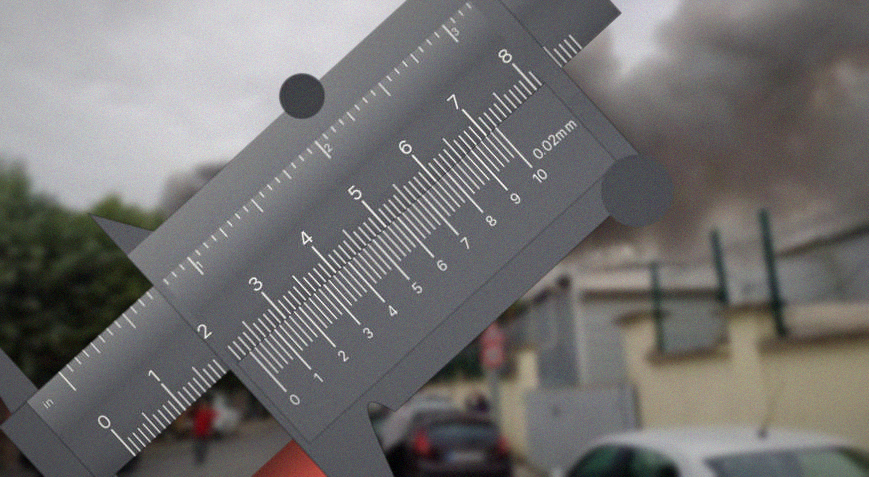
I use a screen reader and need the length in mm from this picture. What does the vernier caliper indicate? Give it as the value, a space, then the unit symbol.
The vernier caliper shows 22.8 mm
